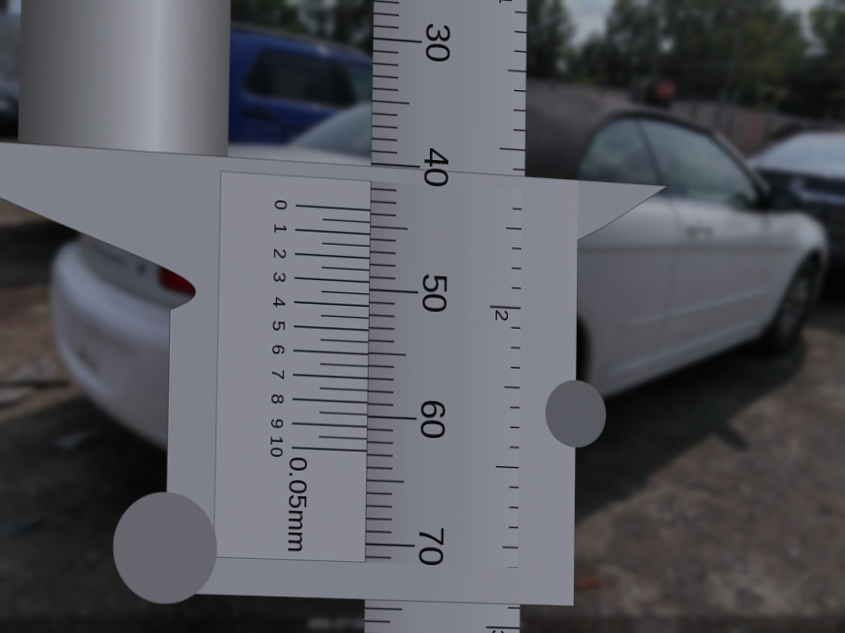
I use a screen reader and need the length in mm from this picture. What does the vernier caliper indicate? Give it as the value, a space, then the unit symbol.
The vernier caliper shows 43.7 mm
